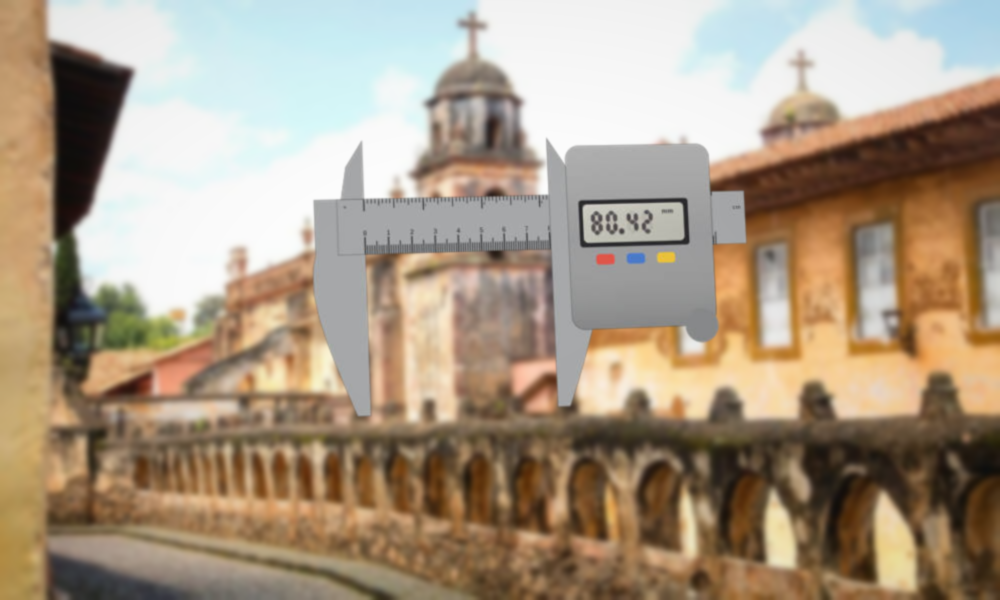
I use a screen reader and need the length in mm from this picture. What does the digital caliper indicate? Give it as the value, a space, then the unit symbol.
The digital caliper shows 80.42 mm
